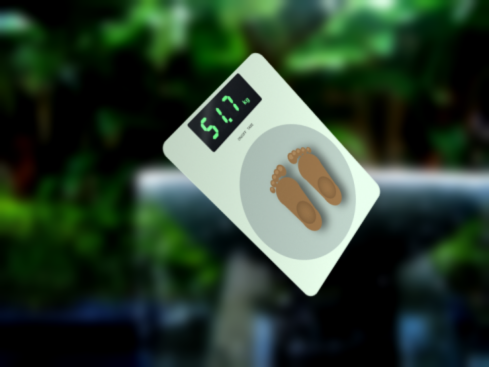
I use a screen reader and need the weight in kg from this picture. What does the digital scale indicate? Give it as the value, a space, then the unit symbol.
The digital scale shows 51.7 kg
